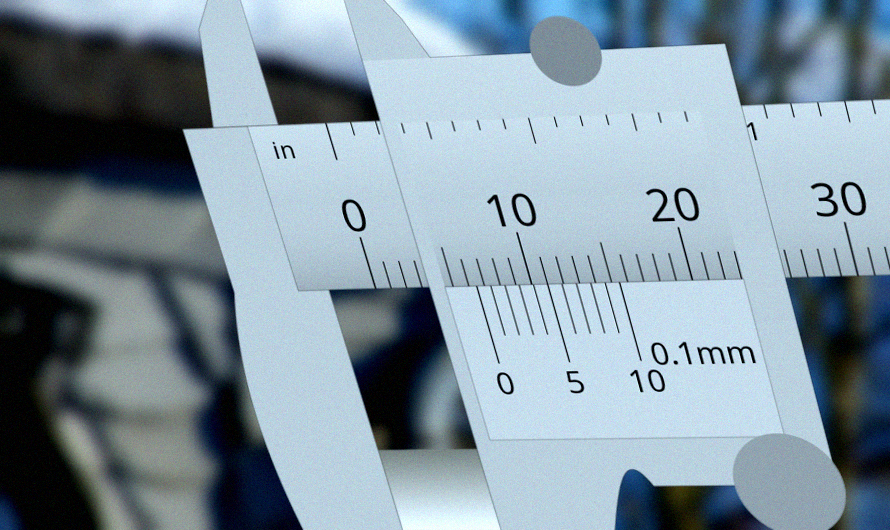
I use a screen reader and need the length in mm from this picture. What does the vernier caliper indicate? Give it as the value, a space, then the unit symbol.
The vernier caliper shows 6.5 mm
